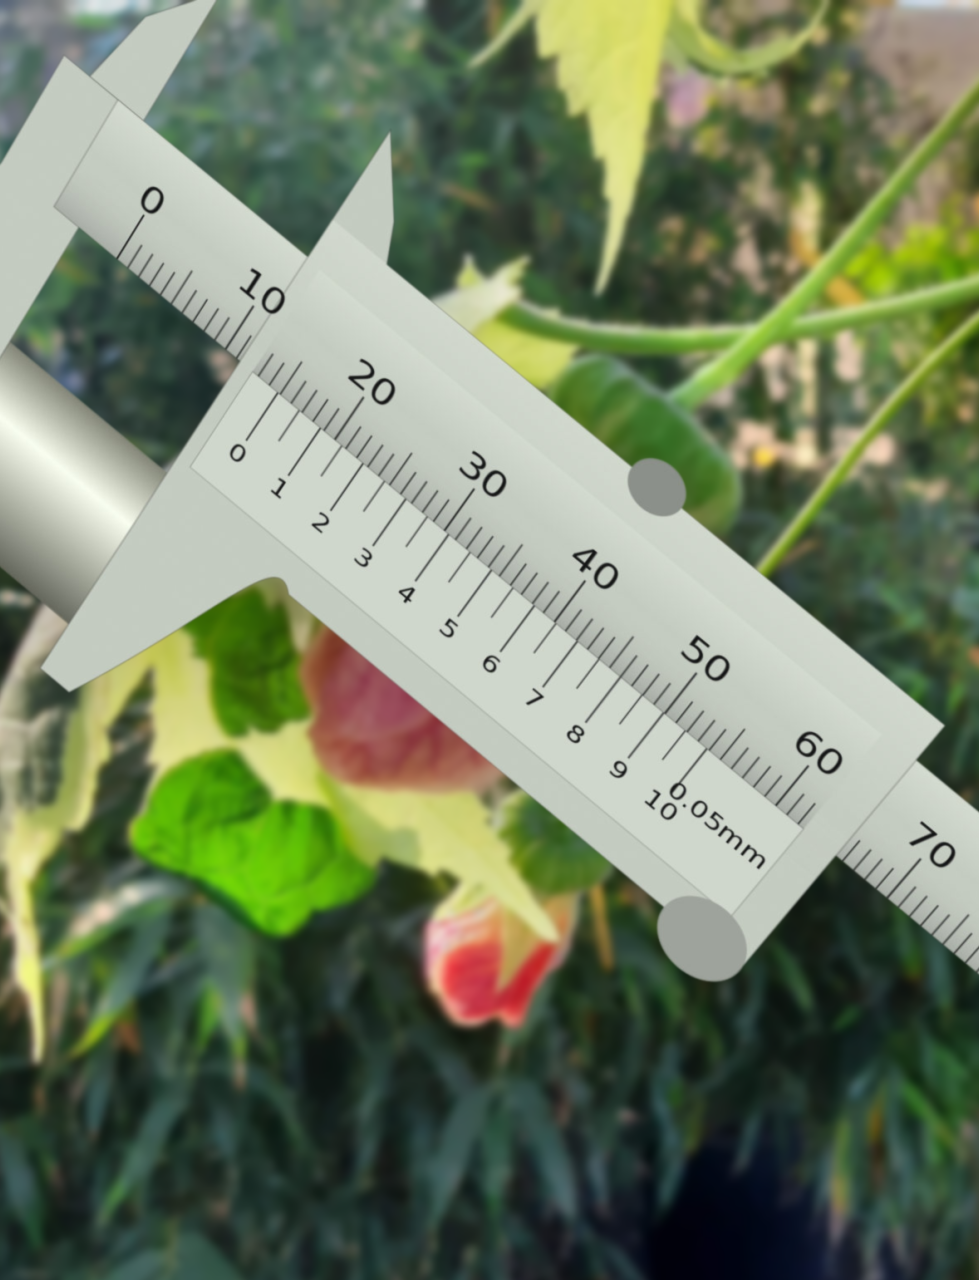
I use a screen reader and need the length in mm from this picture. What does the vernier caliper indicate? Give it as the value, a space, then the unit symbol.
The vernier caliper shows 14.8 mm
